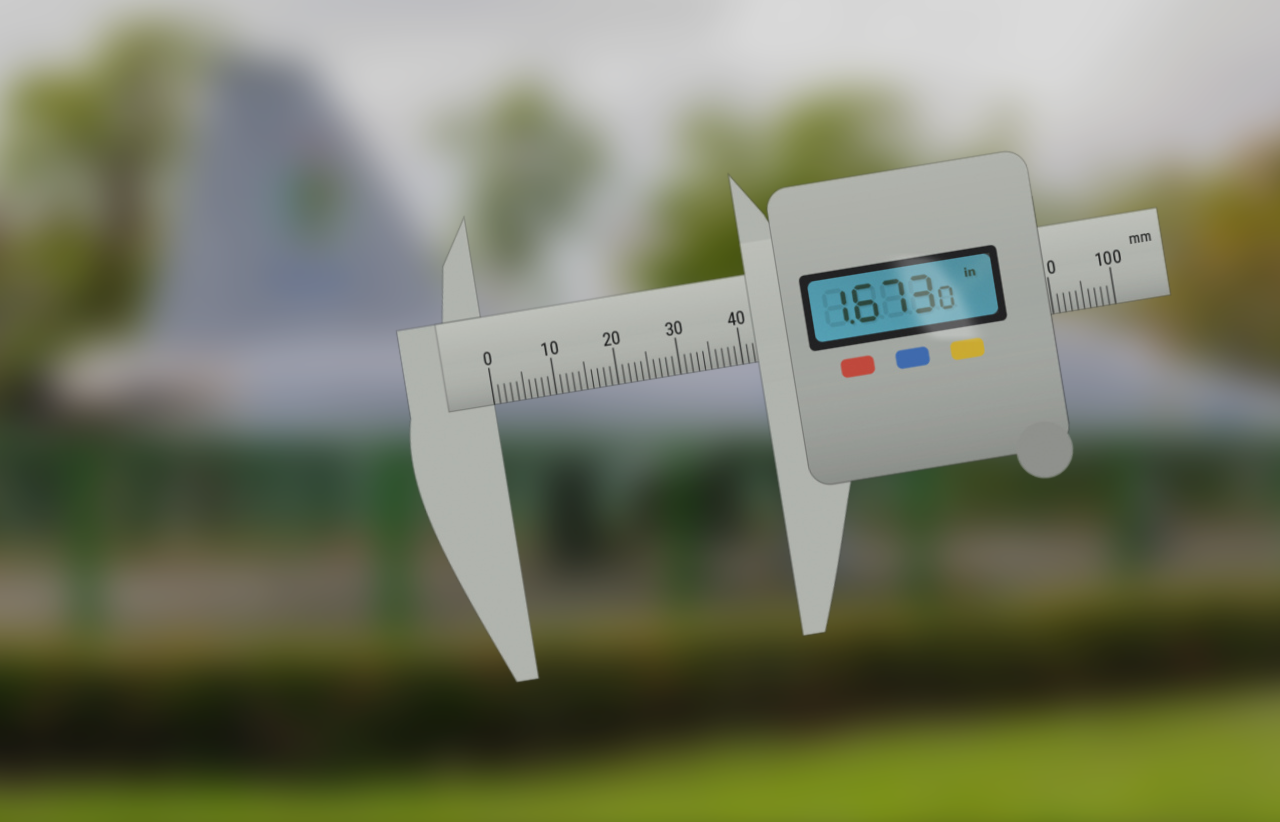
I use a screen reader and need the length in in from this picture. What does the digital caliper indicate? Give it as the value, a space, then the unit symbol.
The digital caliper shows 1.6730 in
